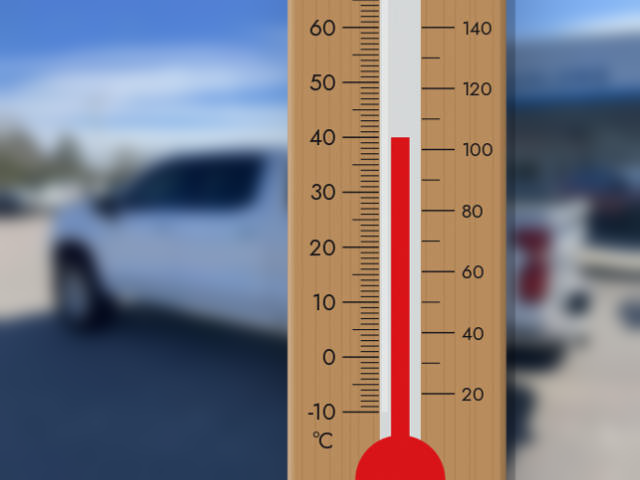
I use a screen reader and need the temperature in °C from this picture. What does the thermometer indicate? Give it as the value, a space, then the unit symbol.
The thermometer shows 40 °C
